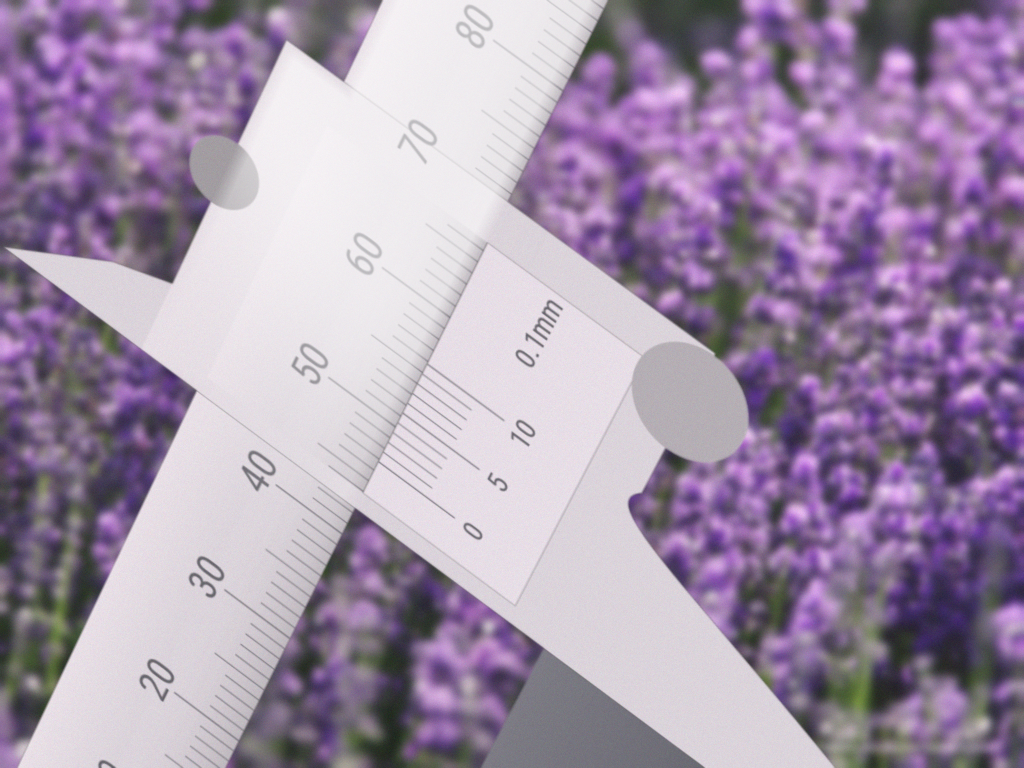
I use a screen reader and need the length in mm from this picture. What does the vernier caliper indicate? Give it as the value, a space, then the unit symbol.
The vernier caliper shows 46.8 mm
